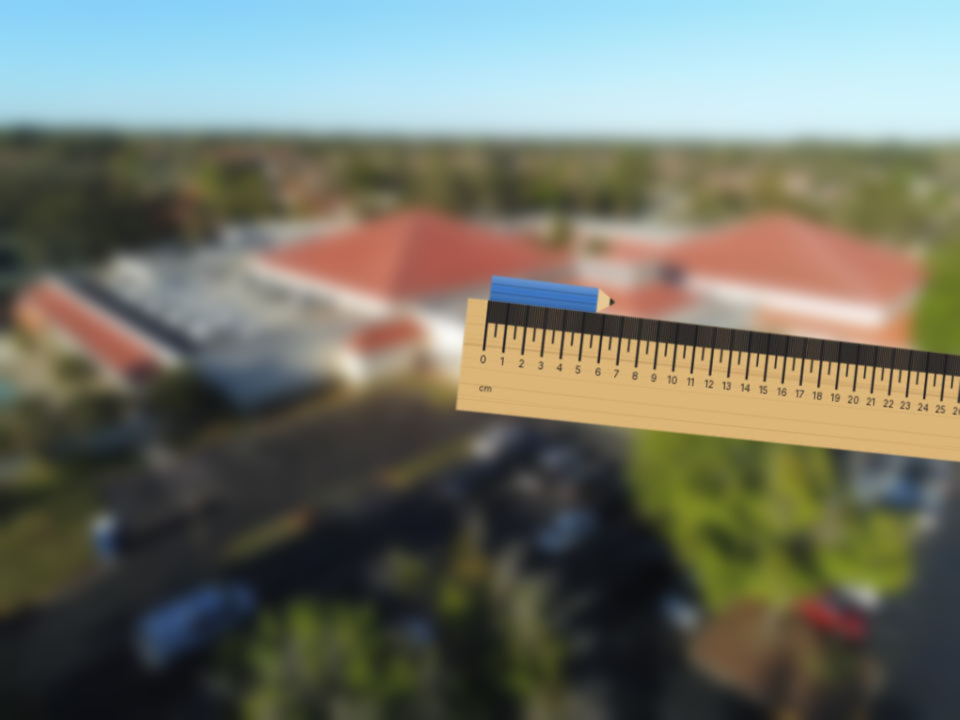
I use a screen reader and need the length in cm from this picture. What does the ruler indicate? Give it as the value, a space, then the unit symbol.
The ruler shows 6.5 cm
